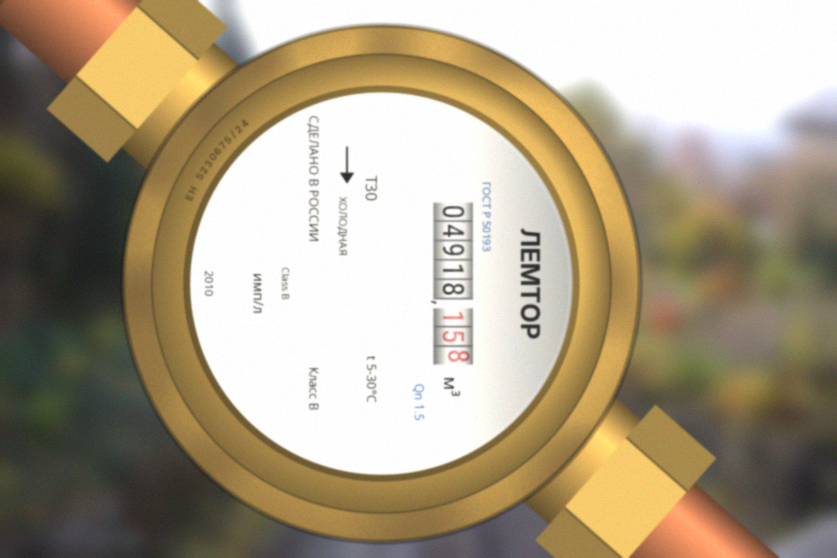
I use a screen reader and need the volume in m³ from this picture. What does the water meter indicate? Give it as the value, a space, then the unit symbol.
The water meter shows 4918.158 m³
